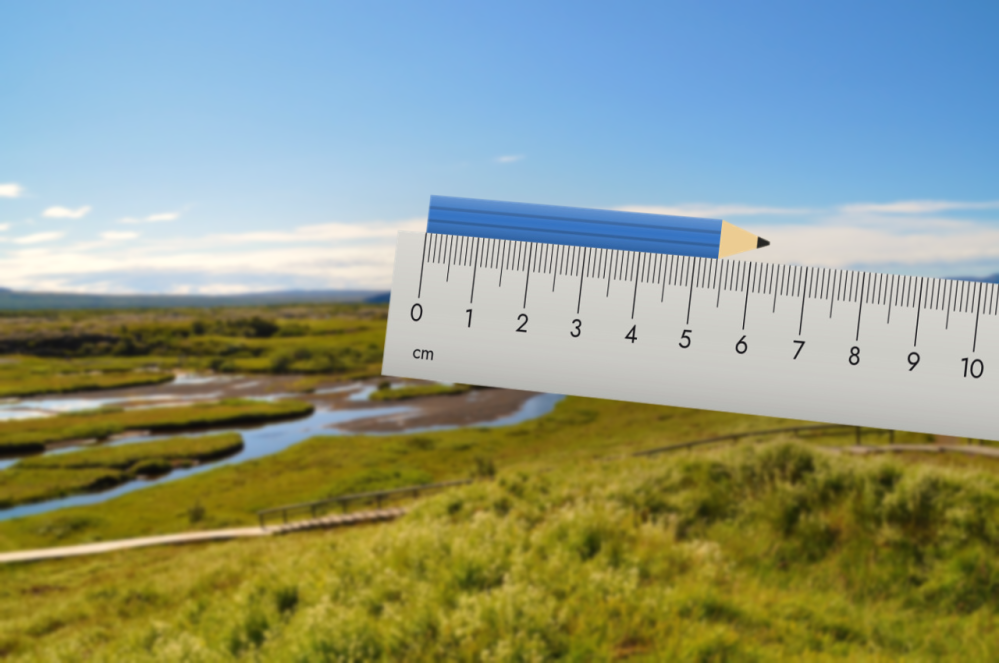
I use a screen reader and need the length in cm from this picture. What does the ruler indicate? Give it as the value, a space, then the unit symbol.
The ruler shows 6.3 cm
